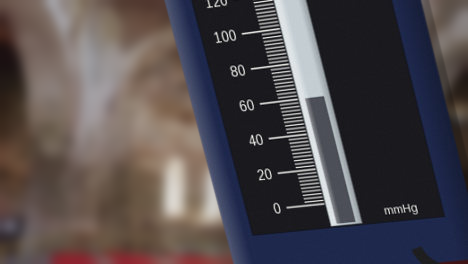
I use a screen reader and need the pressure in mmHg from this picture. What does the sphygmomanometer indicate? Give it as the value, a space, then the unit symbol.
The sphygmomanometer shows 60 mmHg
